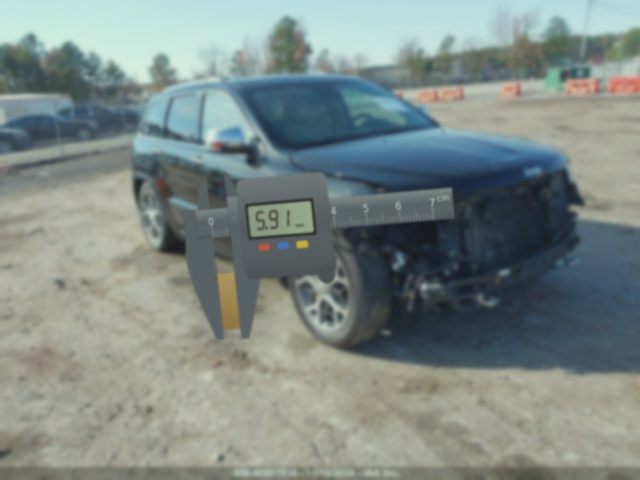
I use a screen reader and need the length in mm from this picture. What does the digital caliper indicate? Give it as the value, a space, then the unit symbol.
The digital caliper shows 5.91 mm
